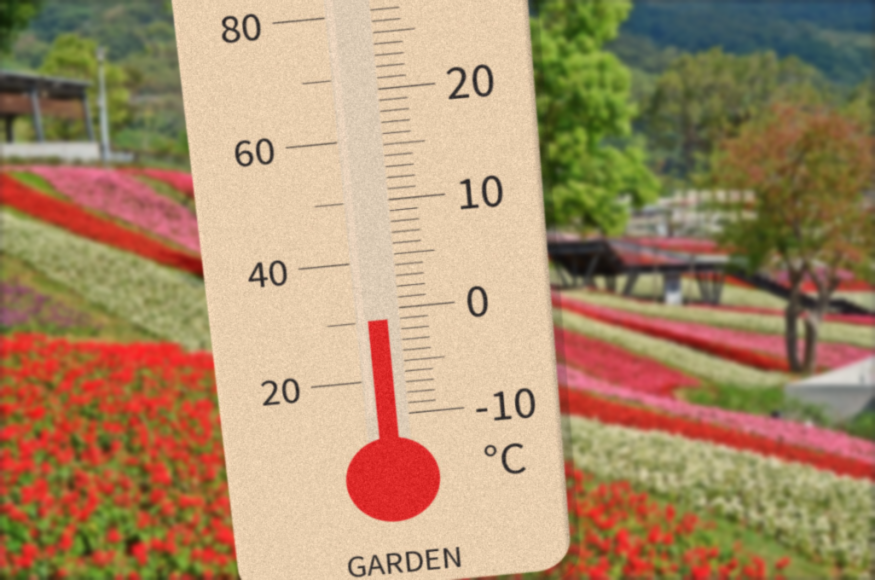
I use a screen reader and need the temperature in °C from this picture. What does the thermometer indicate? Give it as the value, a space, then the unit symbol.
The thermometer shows -1 °C
